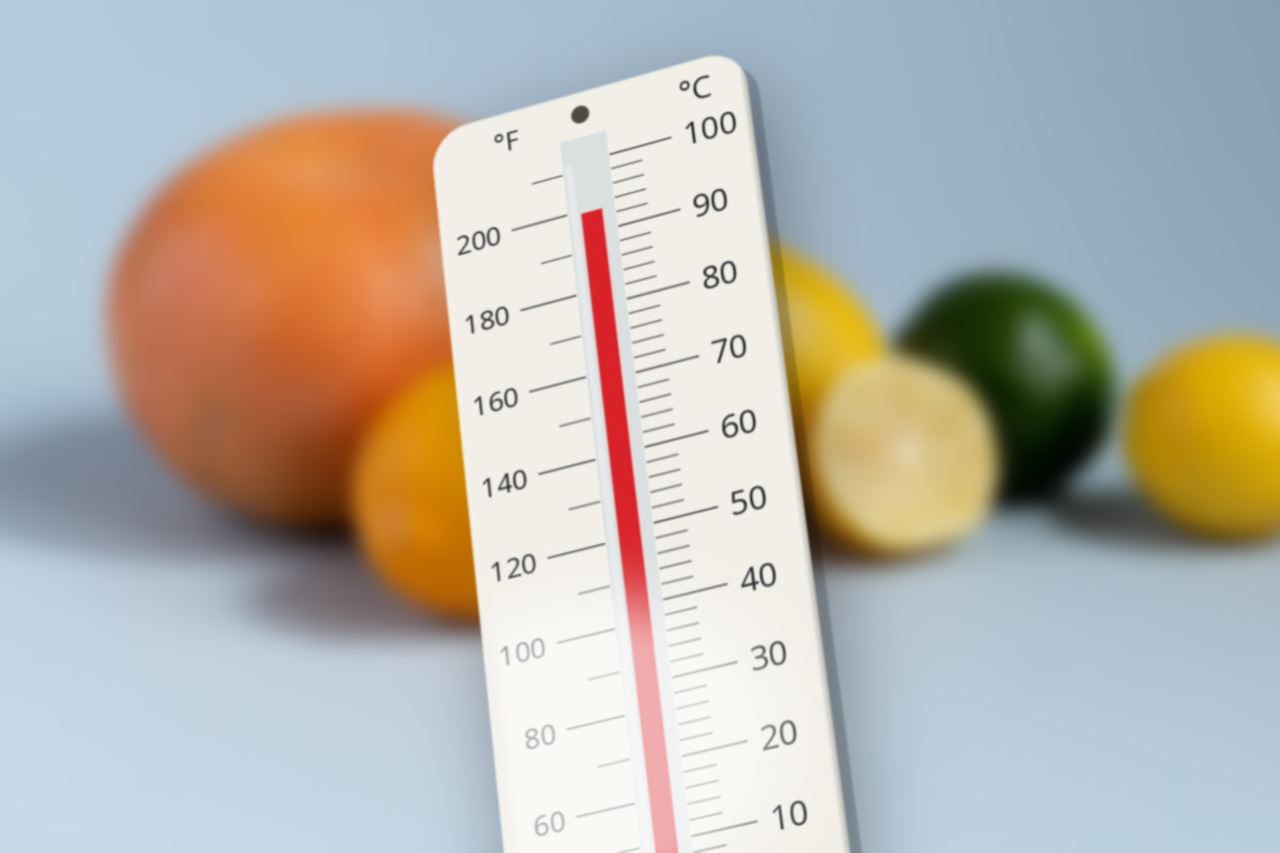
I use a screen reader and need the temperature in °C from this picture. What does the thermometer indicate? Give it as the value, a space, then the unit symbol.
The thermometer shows 93 °C
